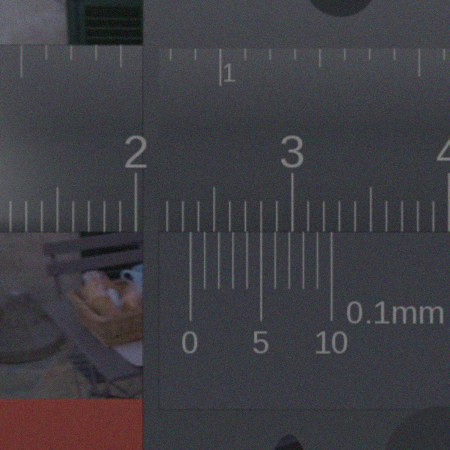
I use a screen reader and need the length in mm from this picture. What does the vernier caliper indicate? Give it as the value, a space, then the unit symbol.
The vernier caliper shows 23.5 mm
